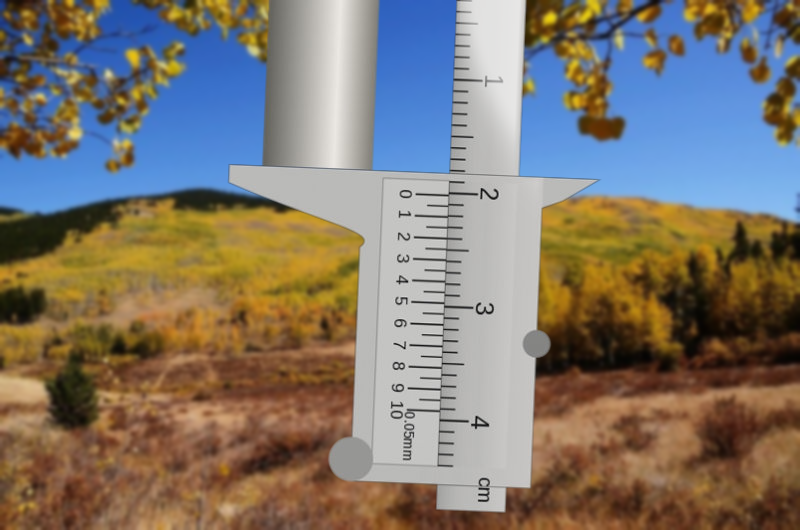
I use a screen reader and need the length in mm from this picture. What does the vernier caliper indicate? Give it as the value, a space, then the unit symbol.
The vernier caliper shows 20.2 mm
